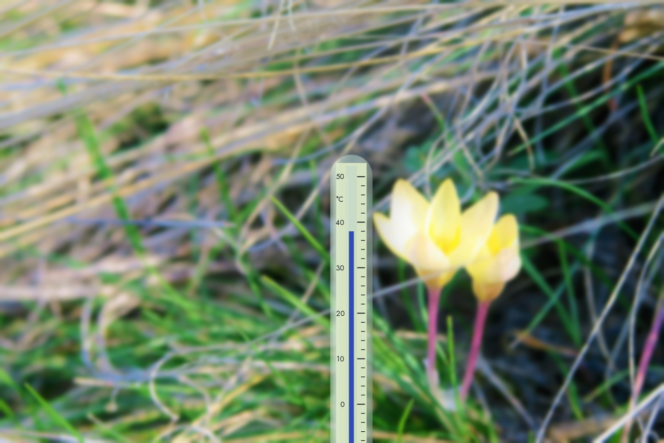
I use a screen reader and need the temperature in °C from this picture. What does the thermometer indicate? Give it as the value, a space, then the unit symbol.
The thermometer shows 38 °C
